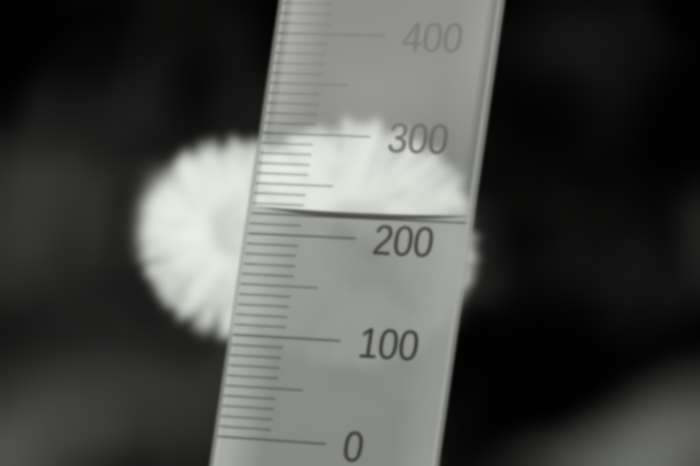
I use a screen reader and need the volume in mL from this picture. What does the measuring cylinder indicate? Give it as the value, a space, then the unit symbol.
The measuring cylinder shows 220 mL
